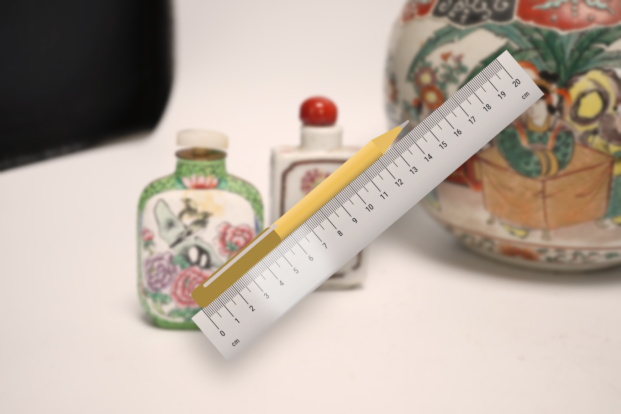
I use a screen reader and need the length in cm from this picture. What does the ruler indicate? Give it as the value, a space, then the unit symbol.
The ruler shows 14.5 cm
